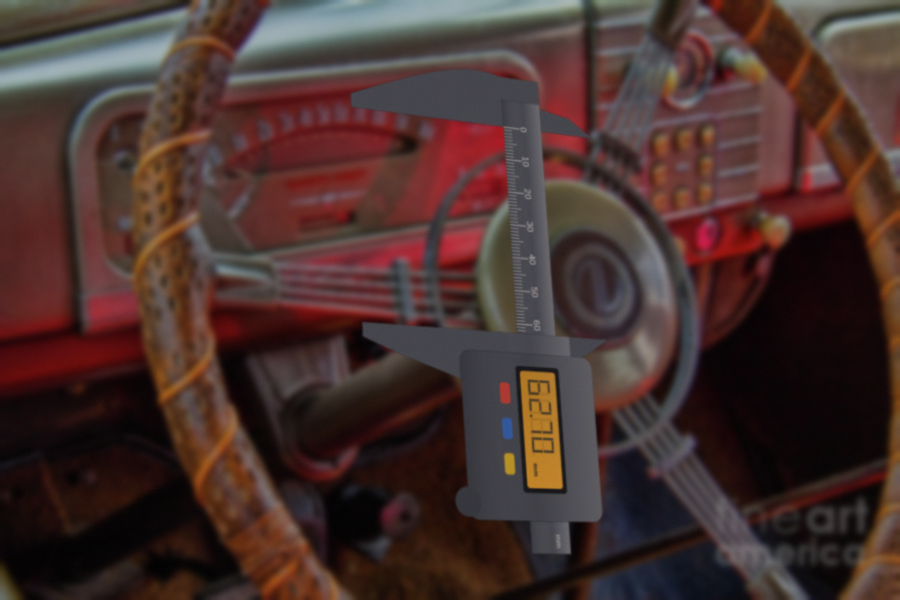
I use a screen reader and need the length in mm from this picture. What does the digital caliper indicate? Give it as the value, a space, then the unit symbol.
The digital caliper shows 62.70 mm
